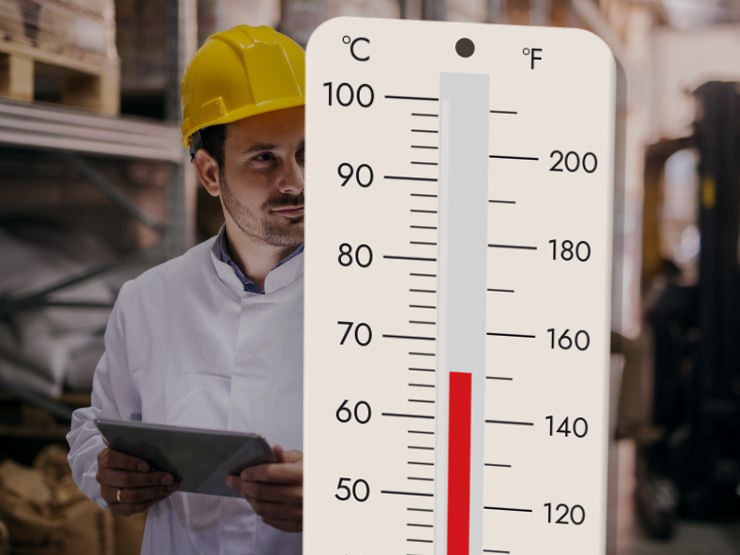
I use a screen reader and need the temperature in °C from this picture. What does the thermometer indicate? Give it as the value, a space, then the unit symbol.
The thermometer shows 66 °C
